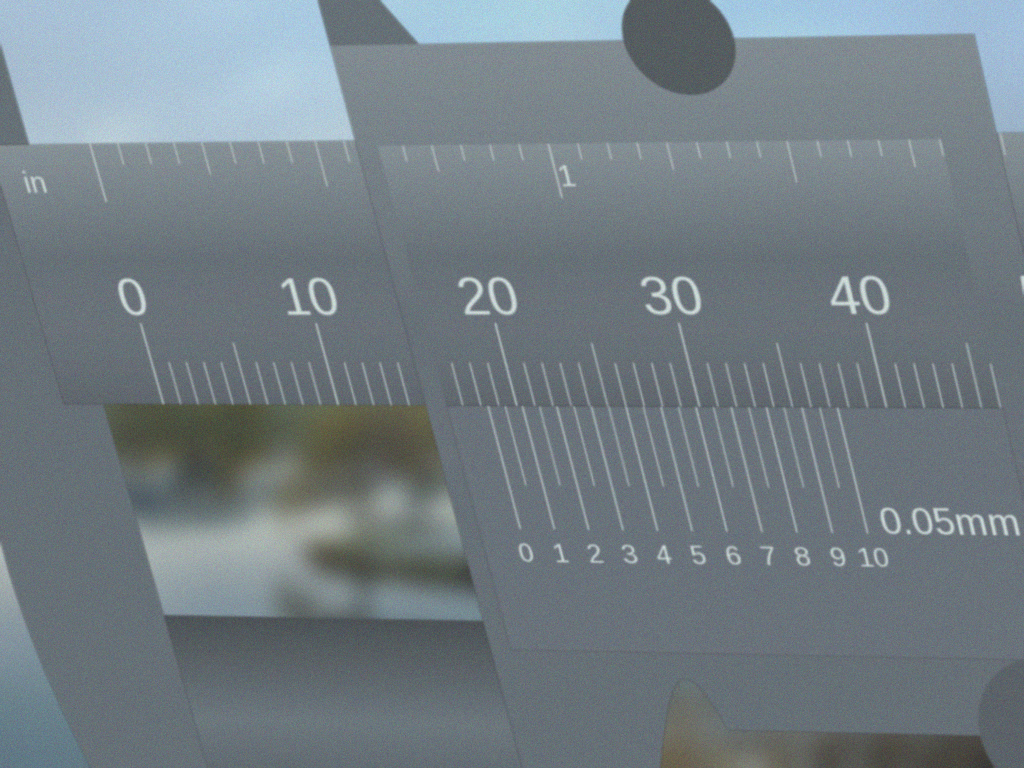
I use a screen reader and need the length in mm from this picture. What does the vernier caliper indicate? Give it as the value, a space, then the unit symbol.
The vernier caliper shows 18.4 mm
